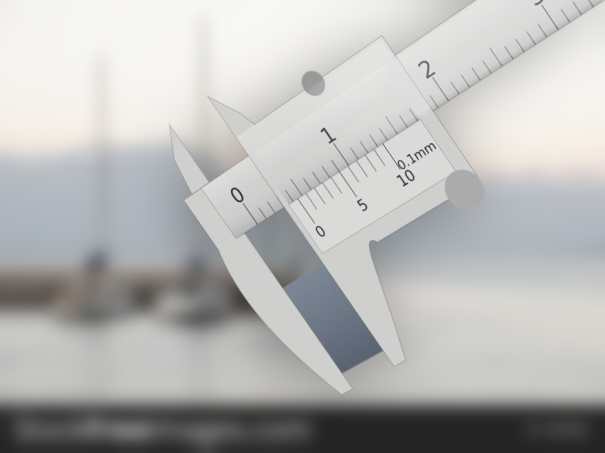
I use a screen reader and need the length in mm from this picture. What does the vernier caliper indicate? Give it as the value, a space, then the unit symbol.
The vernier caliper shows 4.5 mm
